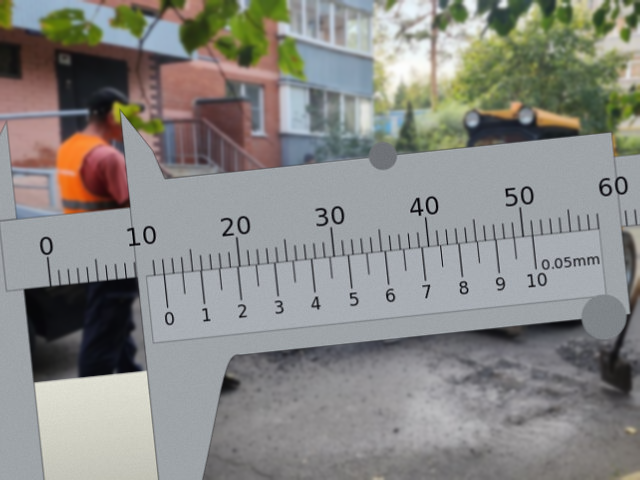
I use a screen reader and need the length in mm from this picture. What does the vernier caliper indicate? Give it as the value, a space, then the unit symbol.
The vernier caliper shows 12.0 mm
